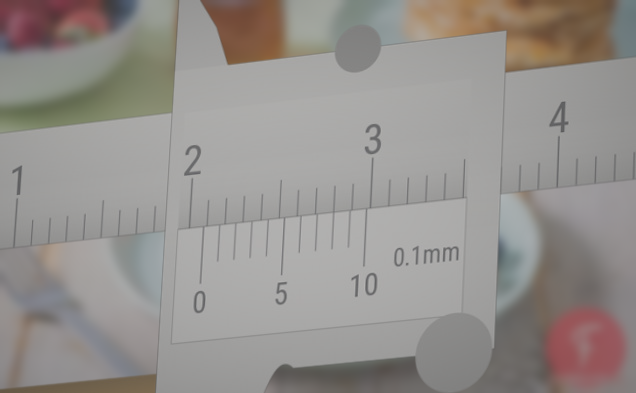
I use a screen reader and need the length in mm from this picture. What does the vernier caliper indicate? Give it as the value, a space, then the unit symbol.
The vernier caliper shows 20.8 mm
